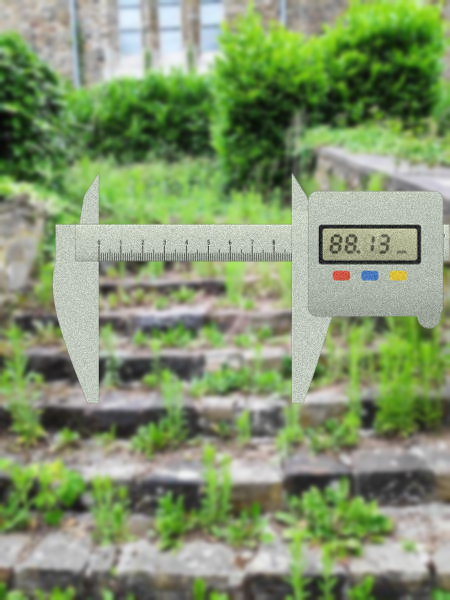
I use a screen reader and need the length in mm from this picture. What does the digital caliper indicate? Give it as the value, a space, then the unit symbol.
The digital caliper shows 88.13 mm
